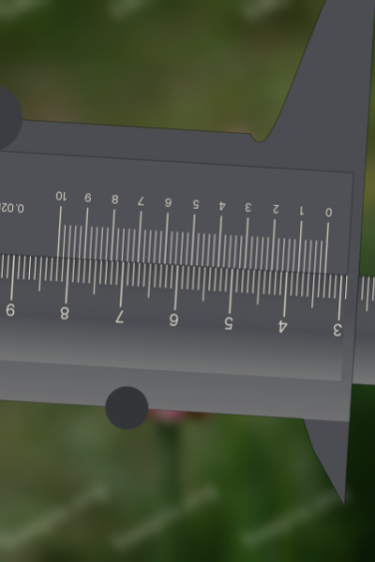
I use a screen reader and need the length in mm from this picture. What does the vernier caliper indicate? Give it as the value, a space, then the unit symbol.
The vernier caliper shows 33.0 mm
